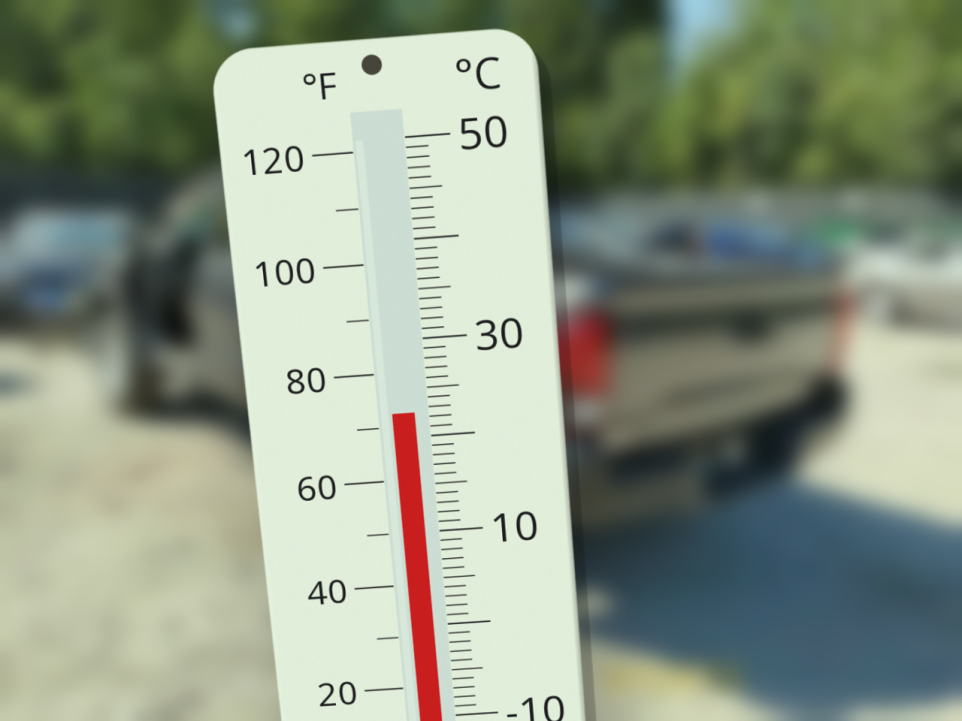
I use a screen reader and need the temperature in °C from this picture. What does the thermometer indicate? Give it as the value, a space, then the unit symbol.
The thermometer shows 22.5 °C
